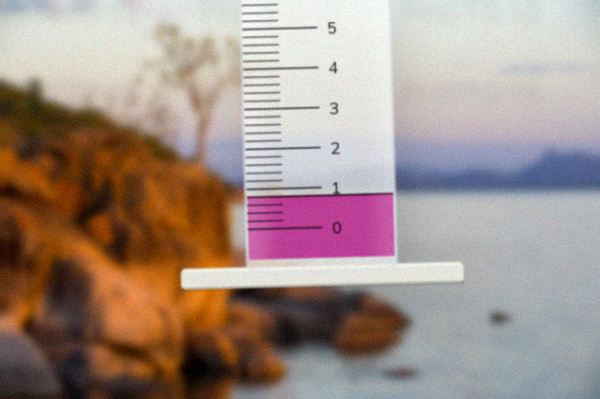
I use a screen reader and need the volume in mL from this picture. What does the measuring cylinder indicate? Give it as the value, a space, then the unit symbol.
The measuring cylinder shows 0.8 mL
